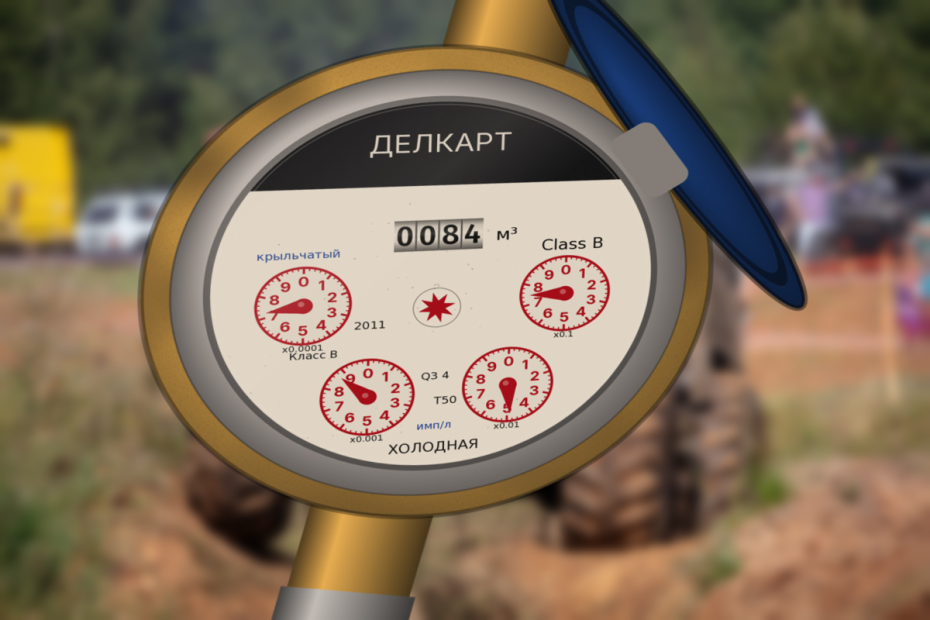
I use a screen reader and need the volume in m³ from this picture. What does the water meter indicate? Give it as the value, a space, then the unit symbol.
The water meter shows 84.7487 m³
